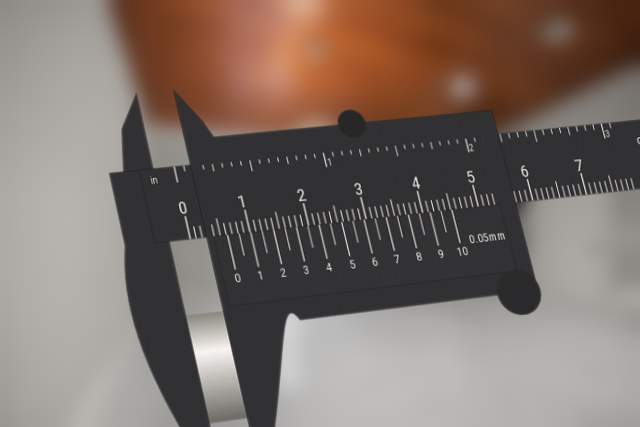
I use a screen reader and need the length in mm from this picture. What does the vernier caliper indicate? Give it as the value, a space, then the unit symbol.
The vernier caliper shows 6.2 mm
